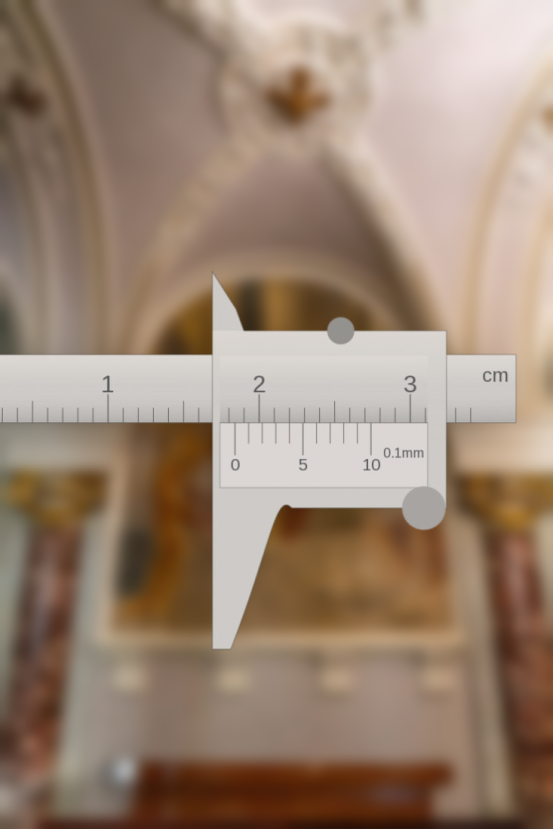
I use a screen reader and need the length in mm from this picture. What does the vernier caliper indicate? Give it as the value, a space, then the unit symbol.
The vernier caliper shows 18.4 mm
